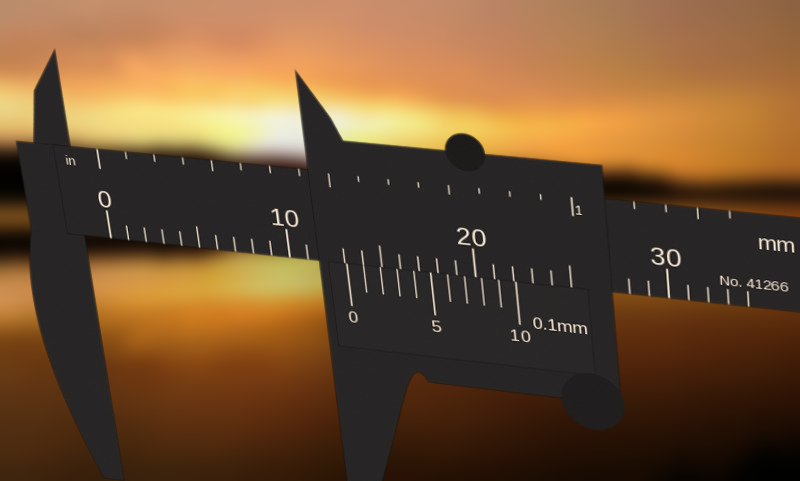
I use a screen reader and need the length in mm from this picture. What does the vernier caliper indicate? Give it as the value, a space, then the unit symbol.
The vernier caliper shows 13.1 mm
